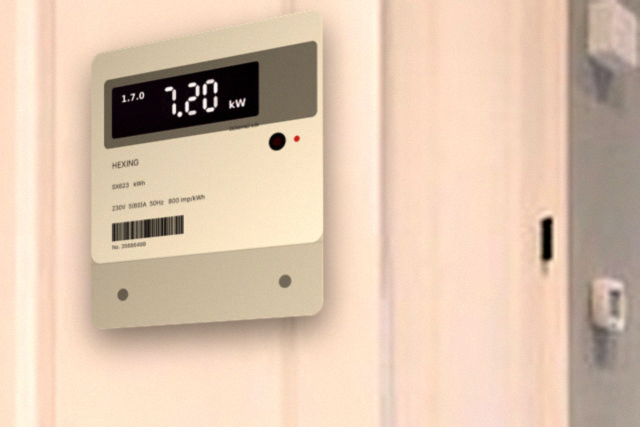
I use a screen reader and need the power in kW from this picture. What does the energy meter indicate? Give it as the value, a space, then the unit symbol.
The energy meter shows 7.20 kW
